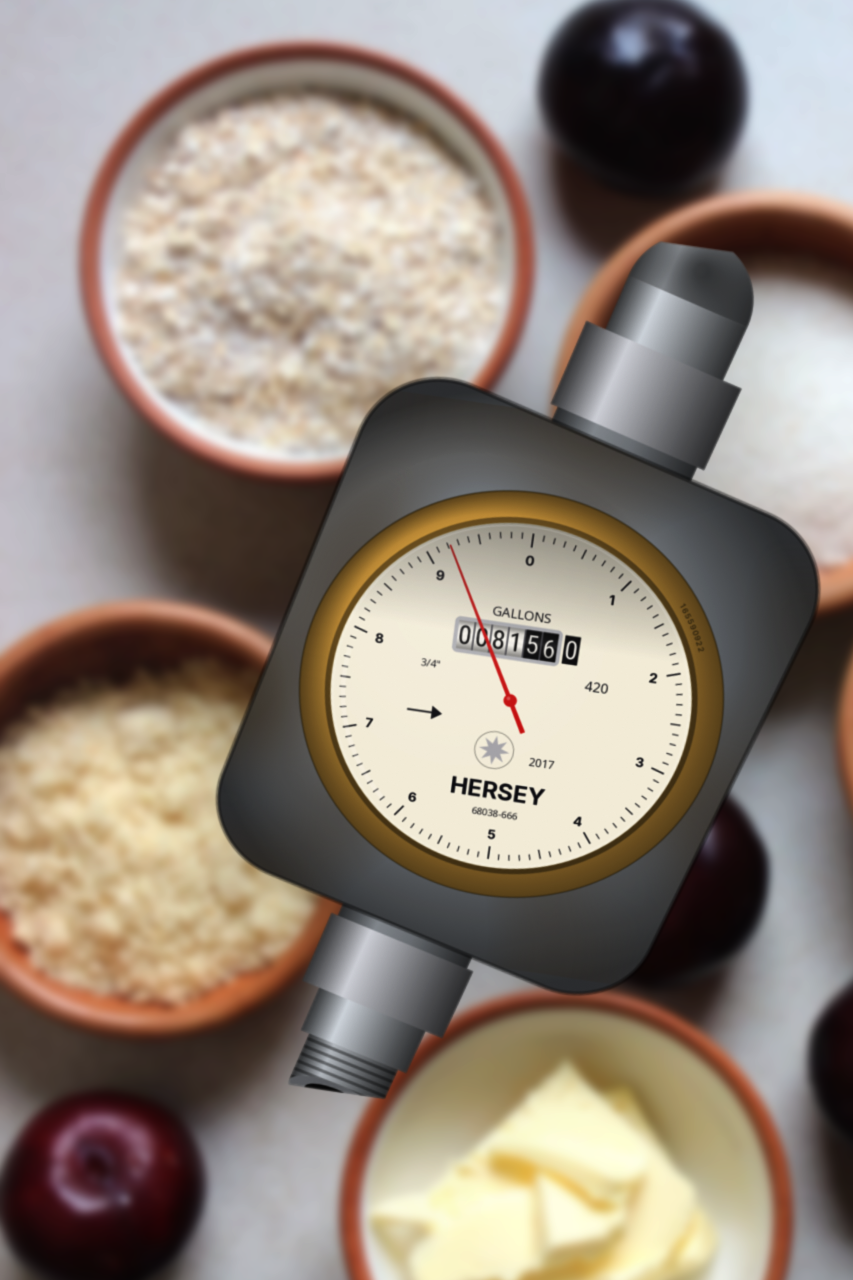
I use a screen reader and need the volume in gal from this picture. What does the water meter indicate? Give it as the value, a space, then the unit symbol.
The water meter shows 81559.2 gal
